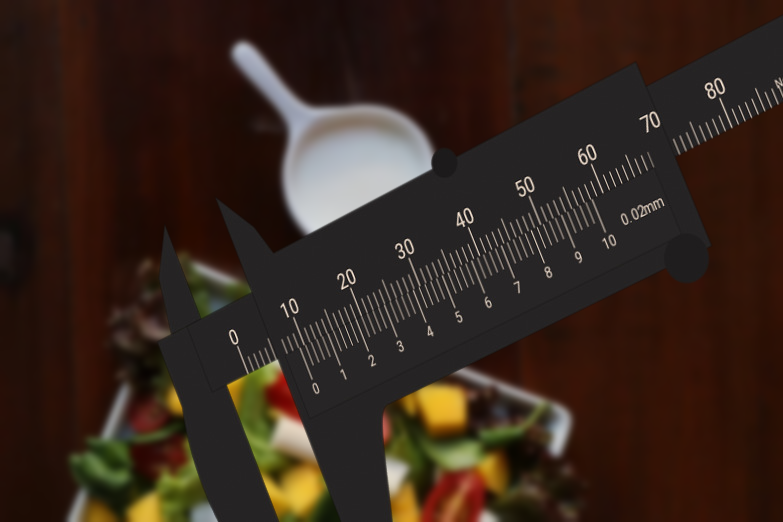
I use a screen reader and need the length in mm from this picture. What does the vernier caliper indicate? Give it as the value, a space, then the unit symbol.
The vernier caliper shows 9.2 mm
